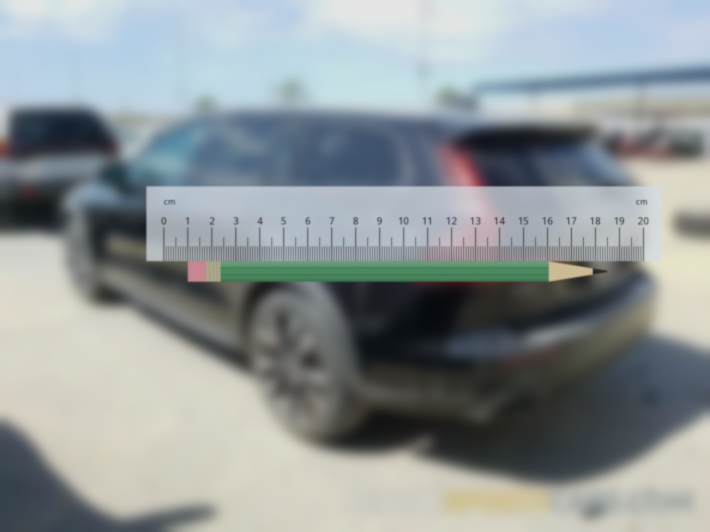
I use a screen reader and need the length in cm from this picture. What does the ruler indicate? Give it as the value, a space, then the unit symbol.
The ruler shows 17.5 cm
